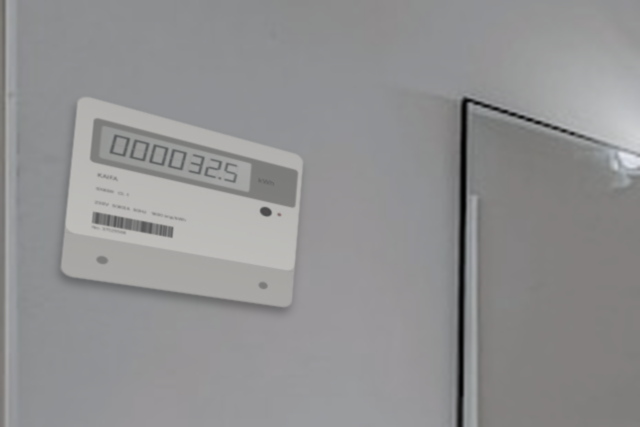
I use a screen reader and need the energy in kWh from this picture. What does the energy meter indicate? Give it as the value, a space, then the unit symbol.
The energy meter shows 32.5 kWh
